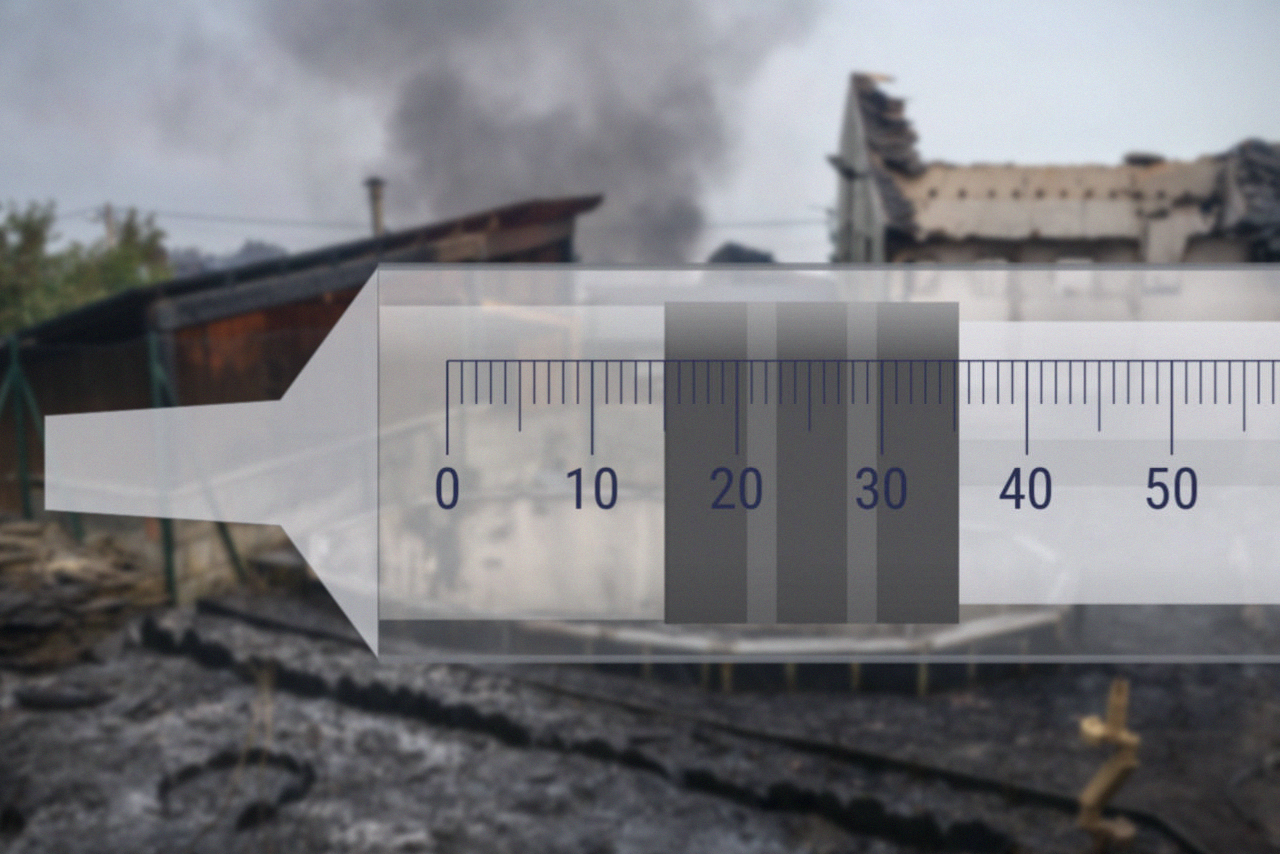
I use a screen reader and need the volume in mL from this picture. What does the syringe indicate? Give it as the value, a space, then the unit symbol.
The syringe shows 15 mL
